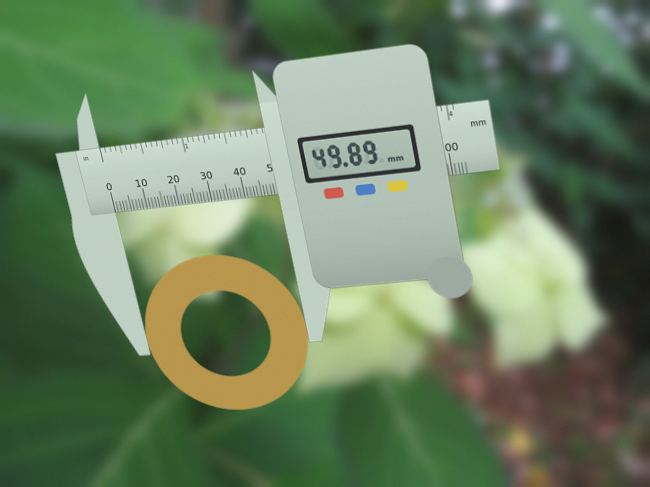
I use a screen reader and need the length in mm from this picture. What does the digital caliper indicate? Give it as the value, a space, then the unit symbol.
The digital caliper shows 49.89 mm
